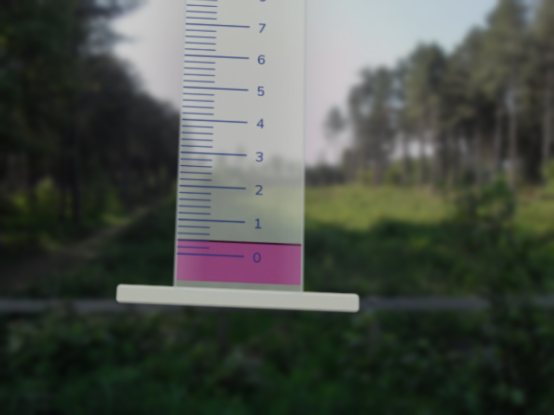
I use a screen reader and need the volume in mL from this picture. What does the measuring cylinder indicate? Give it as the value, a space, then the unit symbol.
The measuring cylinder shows 0.4 mL
